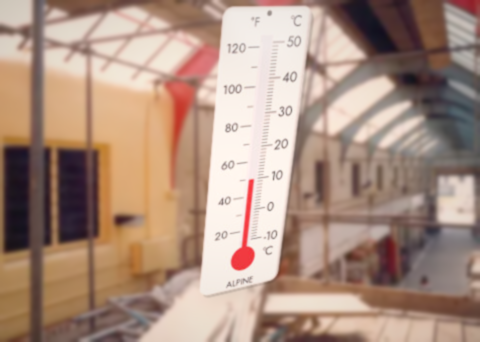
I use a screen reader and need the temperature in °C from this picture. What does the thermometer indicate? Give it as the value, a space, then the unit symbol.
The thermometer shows 10 °C
